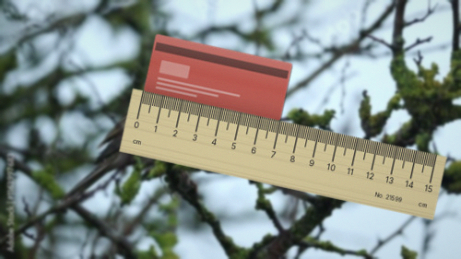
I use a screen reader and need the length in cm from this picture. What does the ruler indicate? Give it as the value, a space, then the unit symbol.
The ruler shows 7 cm
